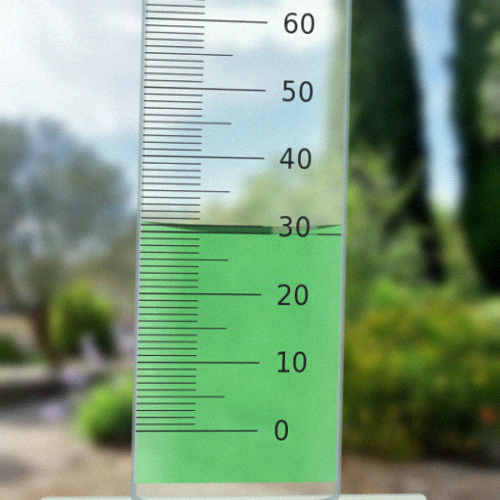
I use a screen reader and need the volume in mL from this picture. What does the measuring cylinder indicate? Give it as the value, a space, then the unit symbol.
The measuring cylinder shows 29 mL
